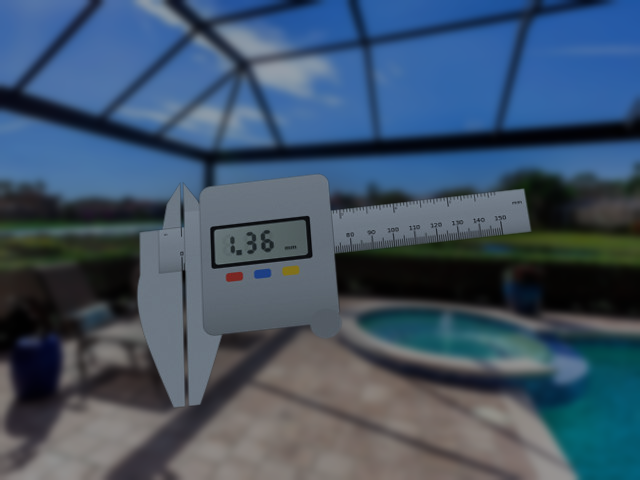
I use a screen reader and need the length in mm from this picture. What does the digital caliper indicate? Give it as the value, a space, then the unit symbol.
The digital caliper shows 1.36 mm
